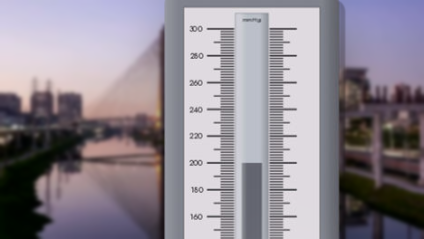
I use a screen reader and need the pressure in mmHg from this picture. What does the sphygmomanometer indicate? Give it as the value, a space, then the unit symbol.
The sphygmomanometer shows 200 mmHg
